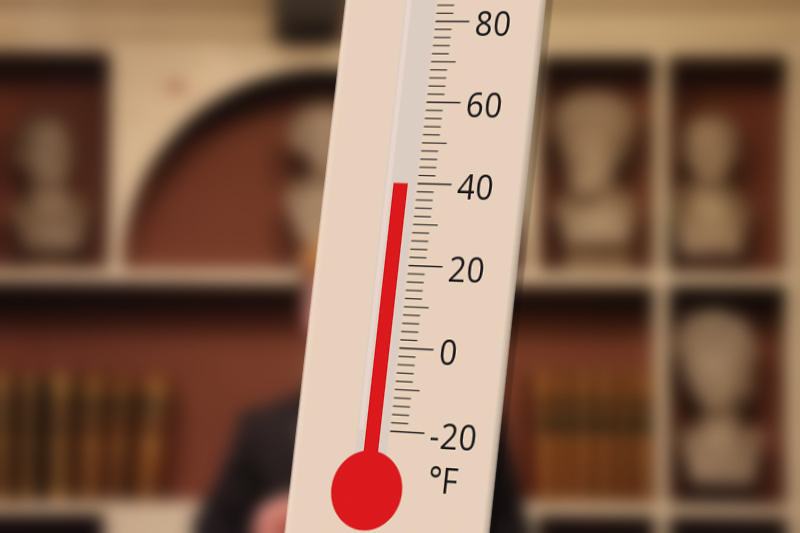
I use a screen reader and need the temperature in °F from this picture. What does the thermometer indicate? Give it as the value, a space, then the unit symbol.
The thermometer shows 40 °F
